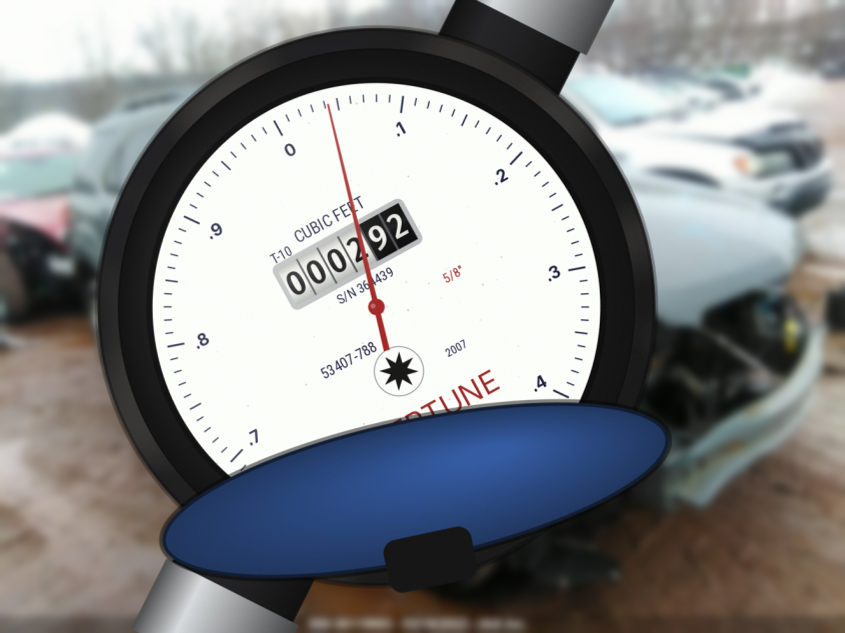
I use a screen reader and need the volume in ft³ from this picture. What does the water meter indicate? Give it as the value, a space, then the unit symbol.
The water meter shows 292.04 ft³
